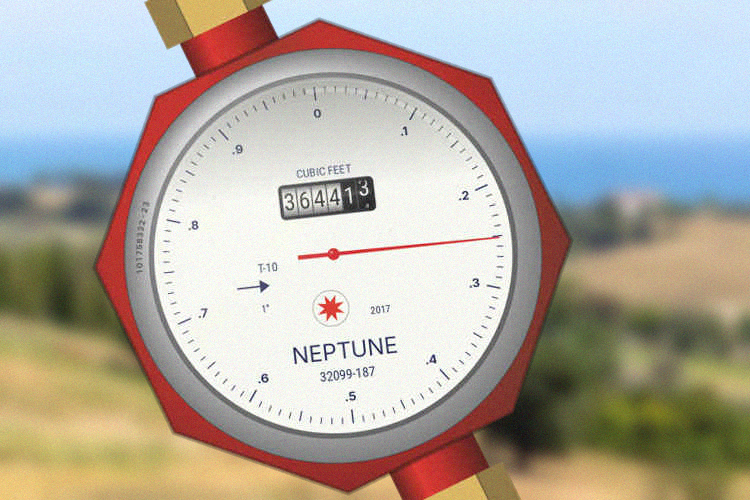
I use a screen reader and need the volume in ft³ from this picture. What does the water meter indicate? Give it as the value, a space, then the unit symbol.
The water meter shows 364413.25 ft³
